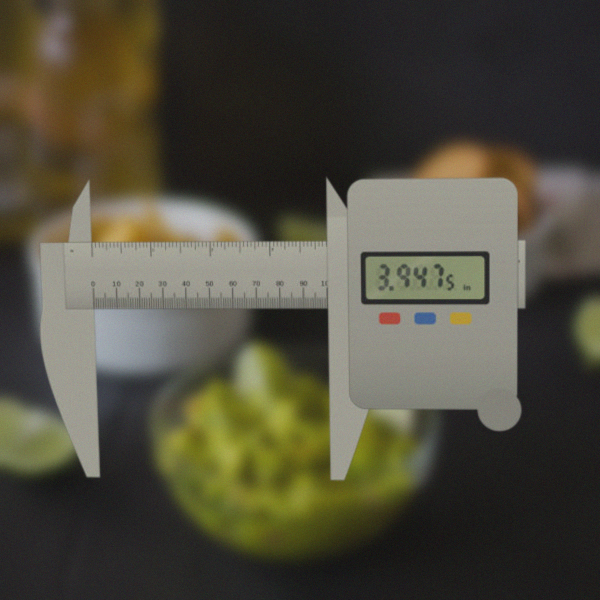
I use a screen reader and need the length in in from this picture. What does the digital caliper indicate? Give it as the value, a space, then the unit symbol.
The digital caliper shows 3.9475 in
